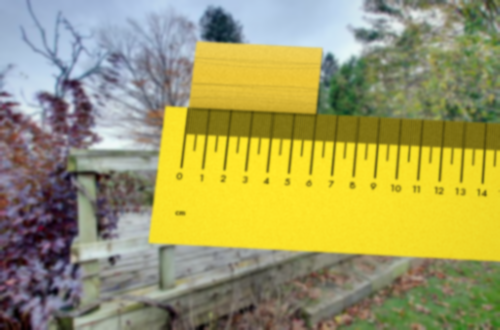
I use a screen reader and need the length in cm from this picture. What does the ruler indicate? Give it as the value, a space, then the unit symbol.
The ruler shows 6 cm
